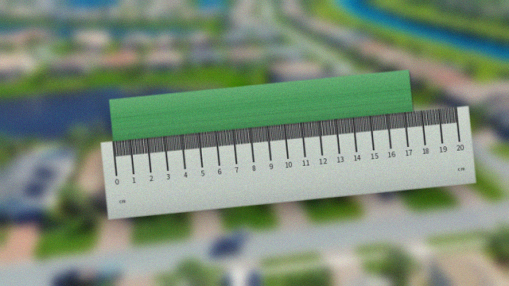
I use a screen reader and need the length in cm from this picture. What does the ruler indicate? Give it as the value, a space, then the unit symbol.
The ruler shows 17.5 cm
